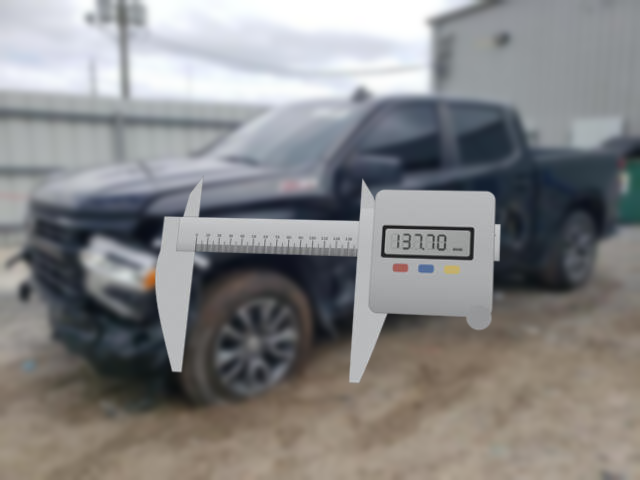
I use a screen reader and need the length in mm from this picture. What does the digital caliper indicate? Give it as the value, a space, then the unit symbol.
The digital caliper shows 137.70 mm
